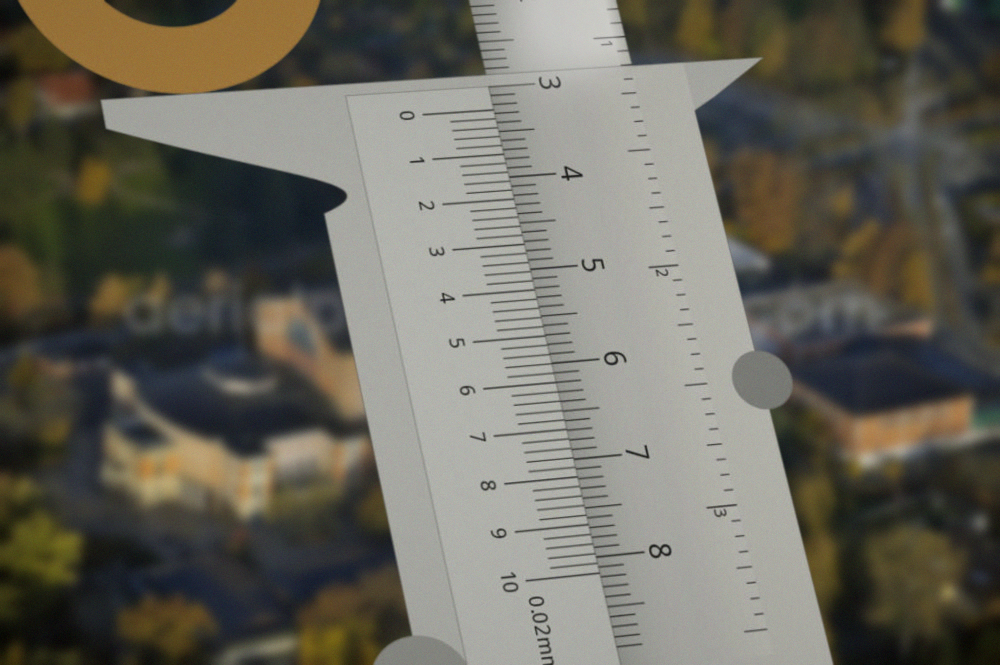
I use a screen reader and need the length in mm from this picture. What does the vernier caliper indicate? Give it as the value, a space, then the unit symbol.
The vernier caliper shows 32.6 mm
